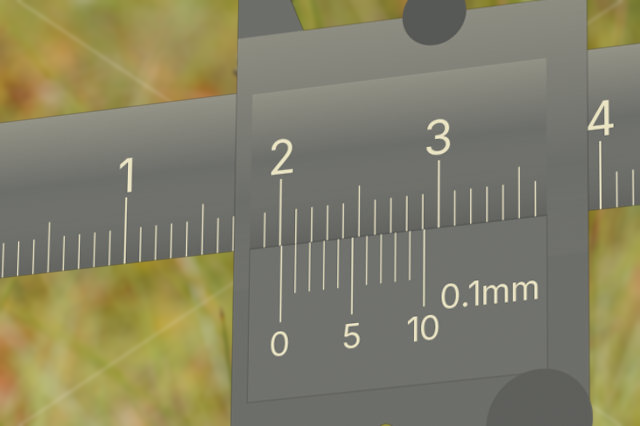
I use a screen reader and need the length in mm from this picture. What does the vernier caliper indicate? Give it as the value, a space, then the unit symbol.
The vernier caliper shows 20.1 mm
